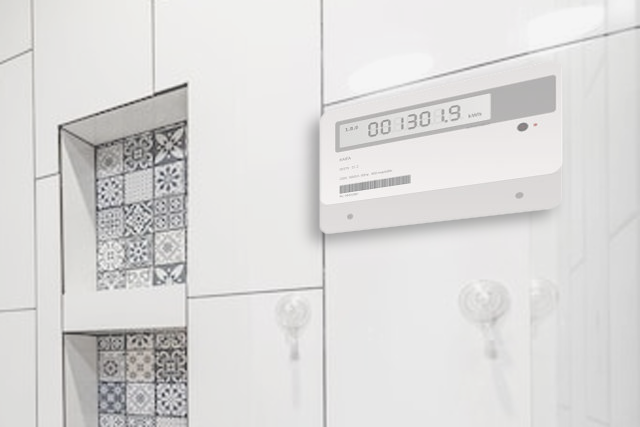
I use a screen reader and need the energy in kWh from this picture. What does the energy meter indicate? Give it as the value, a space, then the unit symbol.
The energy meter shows 1301.9 kWh
